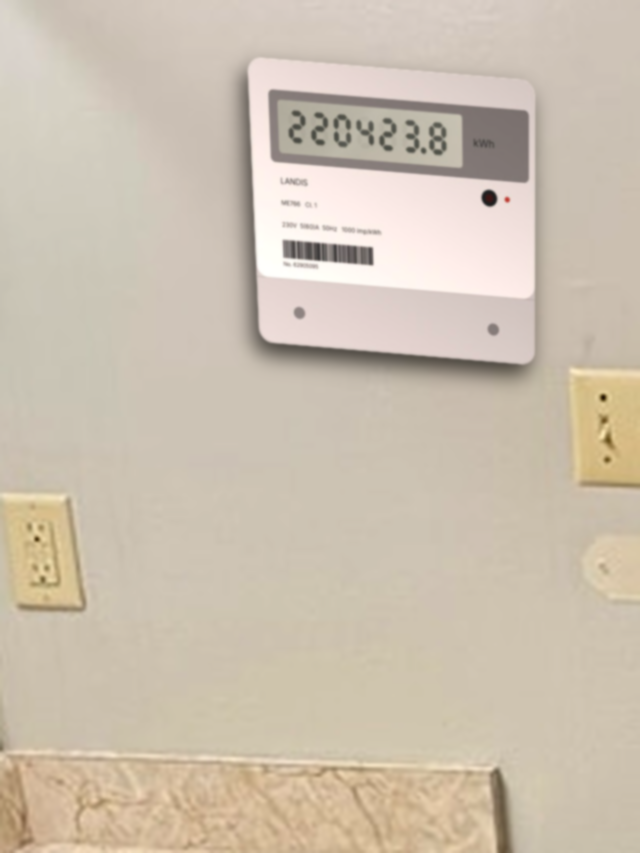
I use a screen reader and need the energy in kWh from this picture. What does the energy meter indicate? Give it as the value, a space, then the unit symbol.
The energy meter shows 220423.8 kWh
